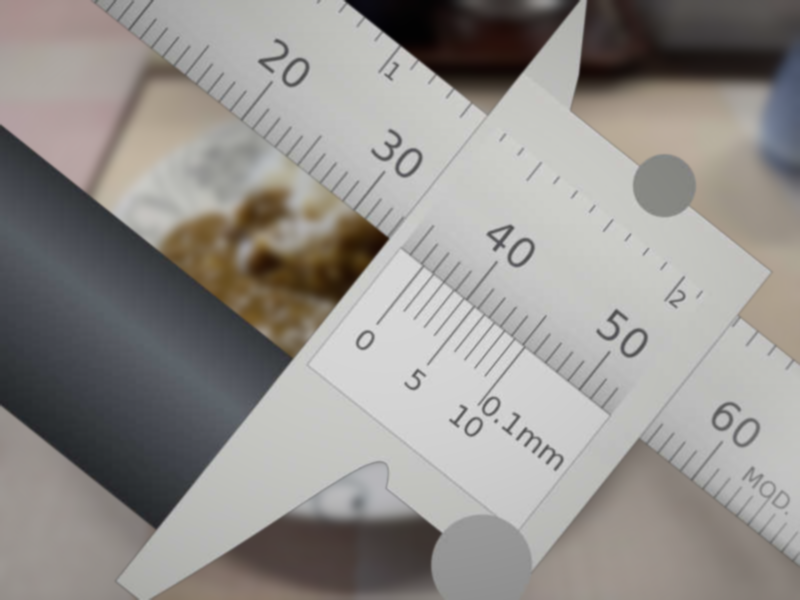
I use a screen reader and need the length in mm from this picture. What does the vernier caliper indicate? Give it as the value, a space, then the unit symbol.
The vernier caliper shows 36.2 mm
